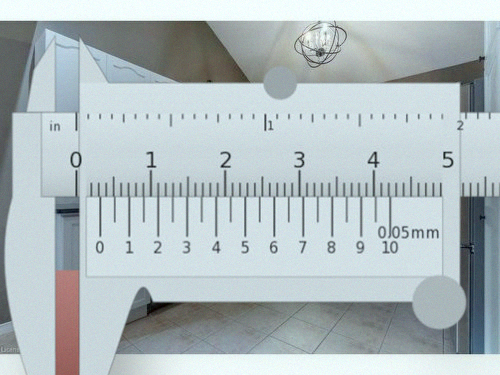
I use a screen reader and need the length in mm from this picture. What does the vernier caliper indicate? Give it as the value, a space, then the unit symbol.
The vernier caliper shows 3.2 mm
